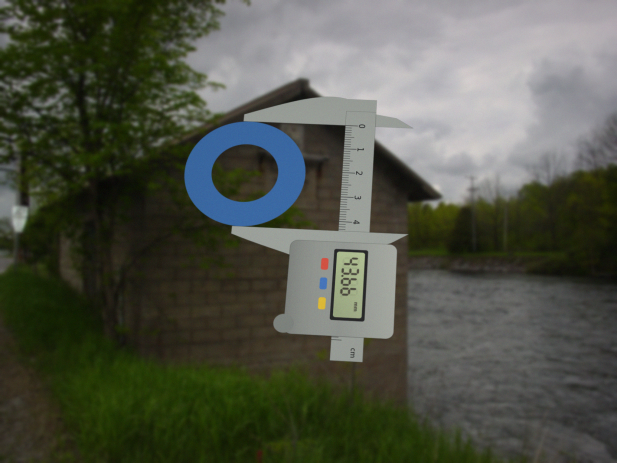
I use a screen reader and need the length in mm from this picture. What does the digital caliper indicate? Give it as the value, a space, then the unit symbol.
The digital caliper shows 43.66 mm
